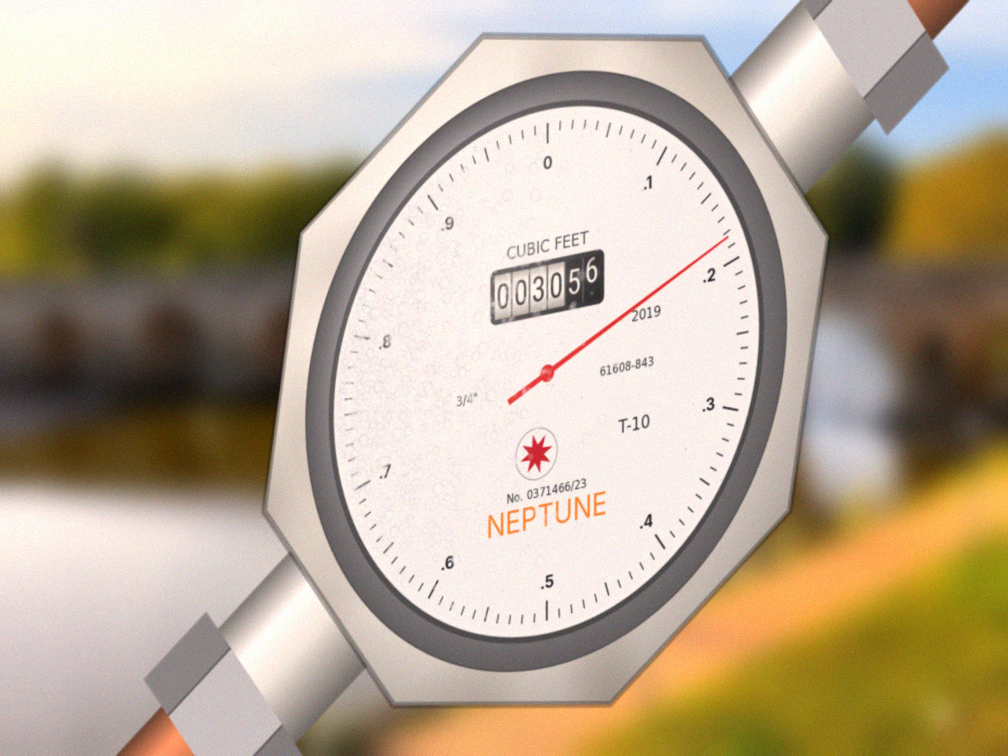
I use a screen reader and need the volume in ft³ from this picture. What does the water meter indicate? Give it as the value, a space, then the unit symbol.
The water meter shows 3056.18 ft³
